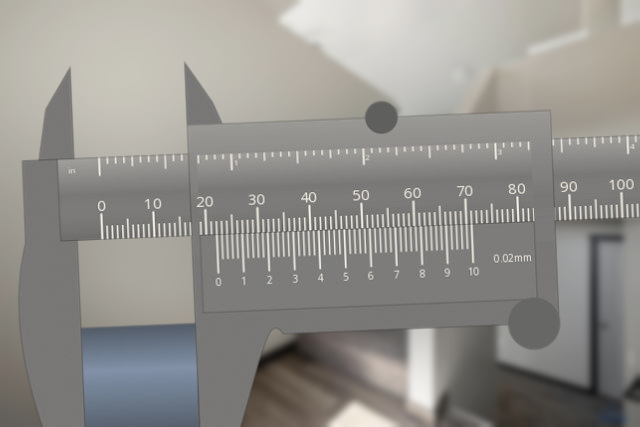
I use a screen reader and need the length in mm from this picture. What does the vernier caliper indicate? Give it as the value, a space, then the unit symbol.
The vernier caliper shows 22.0 mm
